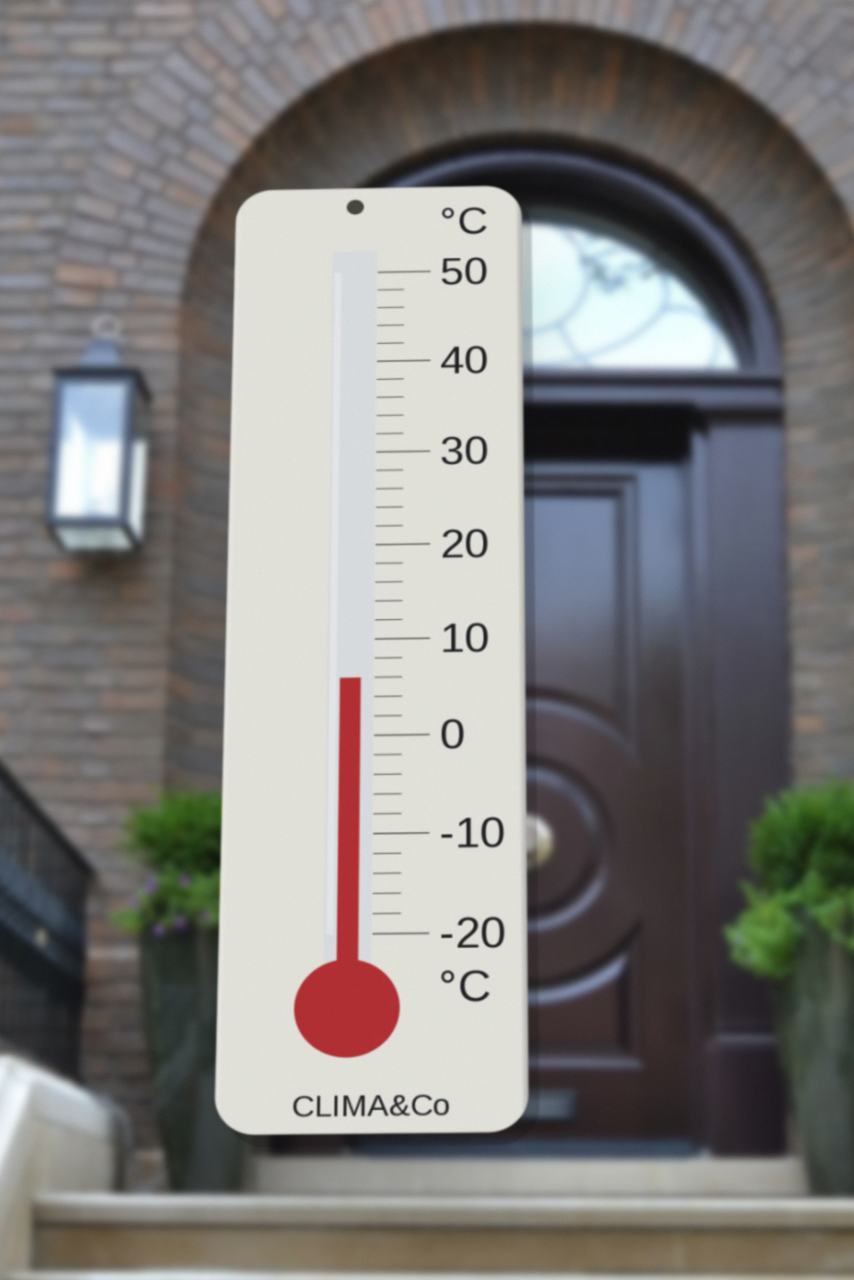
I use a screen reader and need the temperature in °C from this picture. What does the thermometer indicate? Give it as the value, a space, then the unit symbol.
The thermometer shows 6 °C
